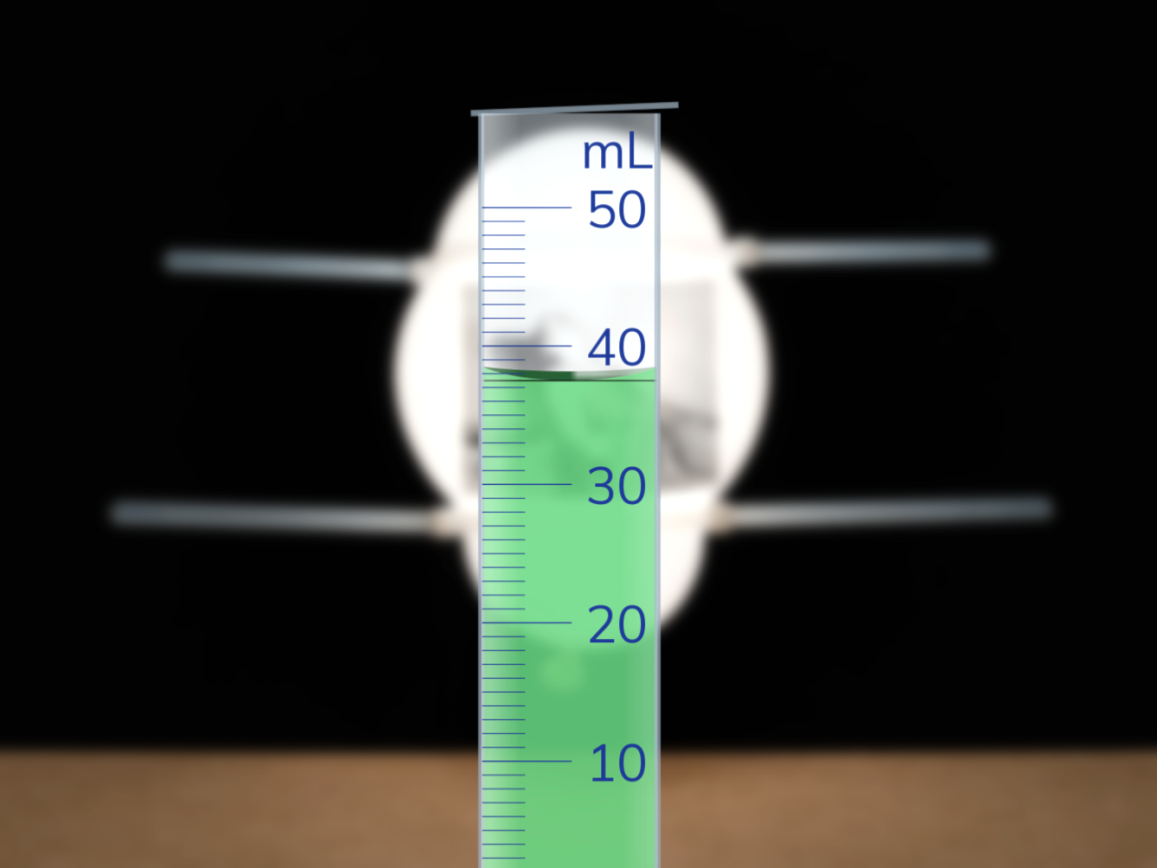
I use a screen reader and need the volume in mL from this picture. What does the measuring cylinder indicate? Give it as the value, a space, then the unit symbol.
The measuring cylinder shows 37.5 mL
